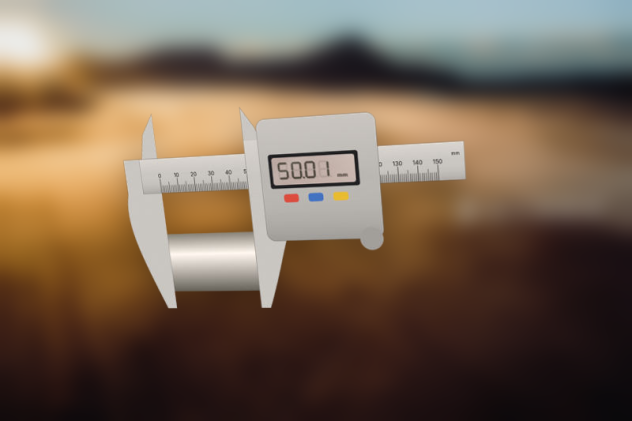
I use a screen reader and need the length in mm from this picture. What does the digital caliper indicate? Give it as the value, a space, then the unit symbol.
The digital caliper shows 50.01 mm
